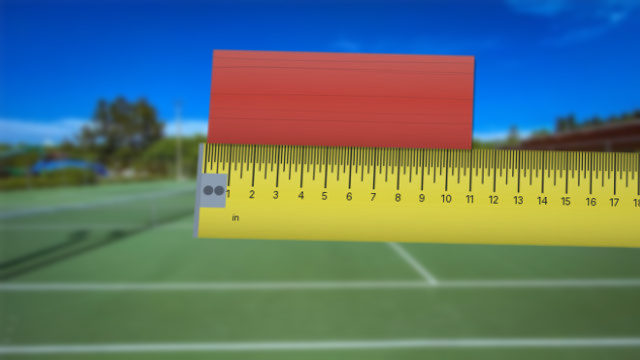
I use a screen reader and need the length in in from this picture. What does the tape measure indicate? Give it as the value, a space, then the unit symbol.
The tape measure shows 11 in
